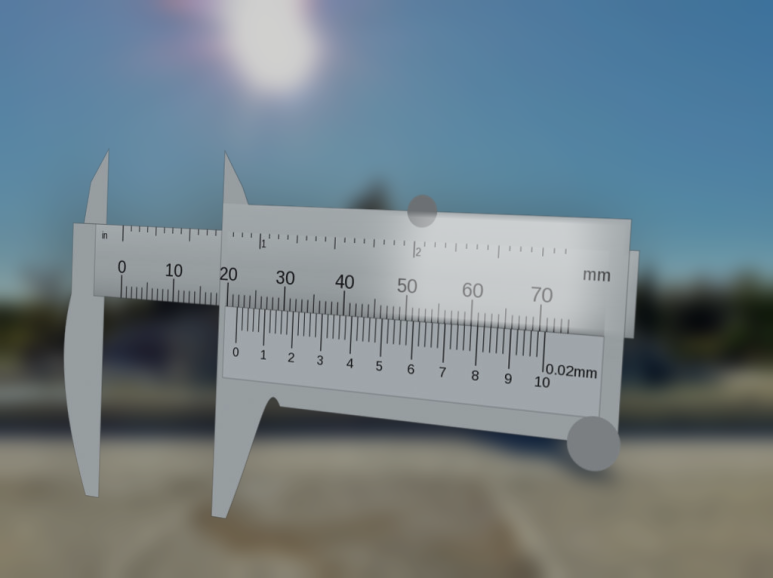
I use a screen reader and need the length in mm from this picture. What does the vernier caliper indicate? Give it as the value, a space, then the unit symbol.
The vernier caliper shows 21.8 mm
